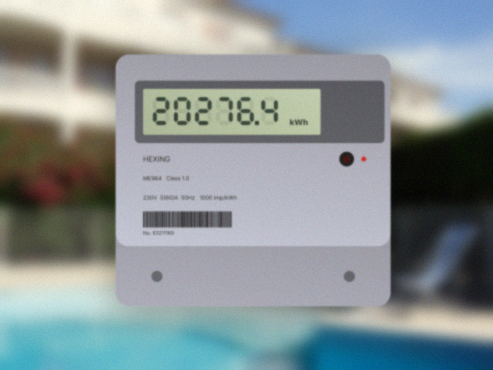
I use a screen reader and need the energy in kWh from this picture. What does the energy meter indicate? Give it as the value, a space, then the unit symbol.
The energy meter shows 20276.4 kWh
